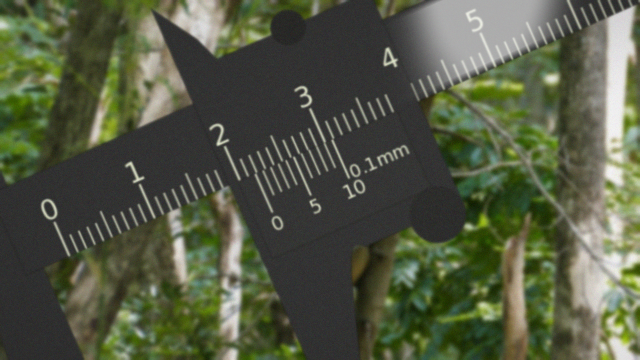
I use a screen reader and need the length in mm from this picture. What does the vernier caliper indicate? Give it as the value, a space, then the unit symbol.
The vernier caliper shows 21.8 mm
